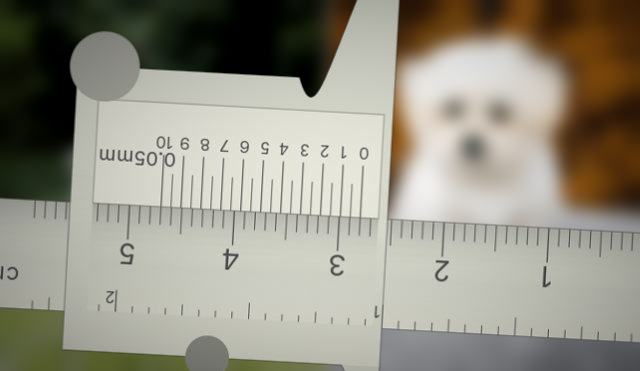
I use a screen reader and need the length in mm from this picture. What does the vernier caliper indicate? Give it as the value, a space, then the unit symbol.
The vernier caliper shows 28.0 mm
